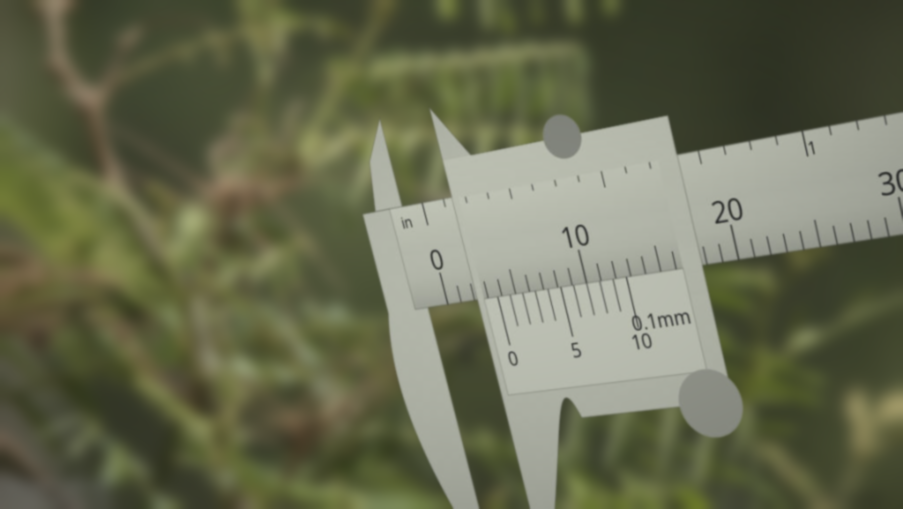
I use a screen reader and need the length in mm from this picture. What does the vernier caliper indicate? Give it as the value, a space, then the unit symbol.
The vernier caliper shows 3.7 mm
